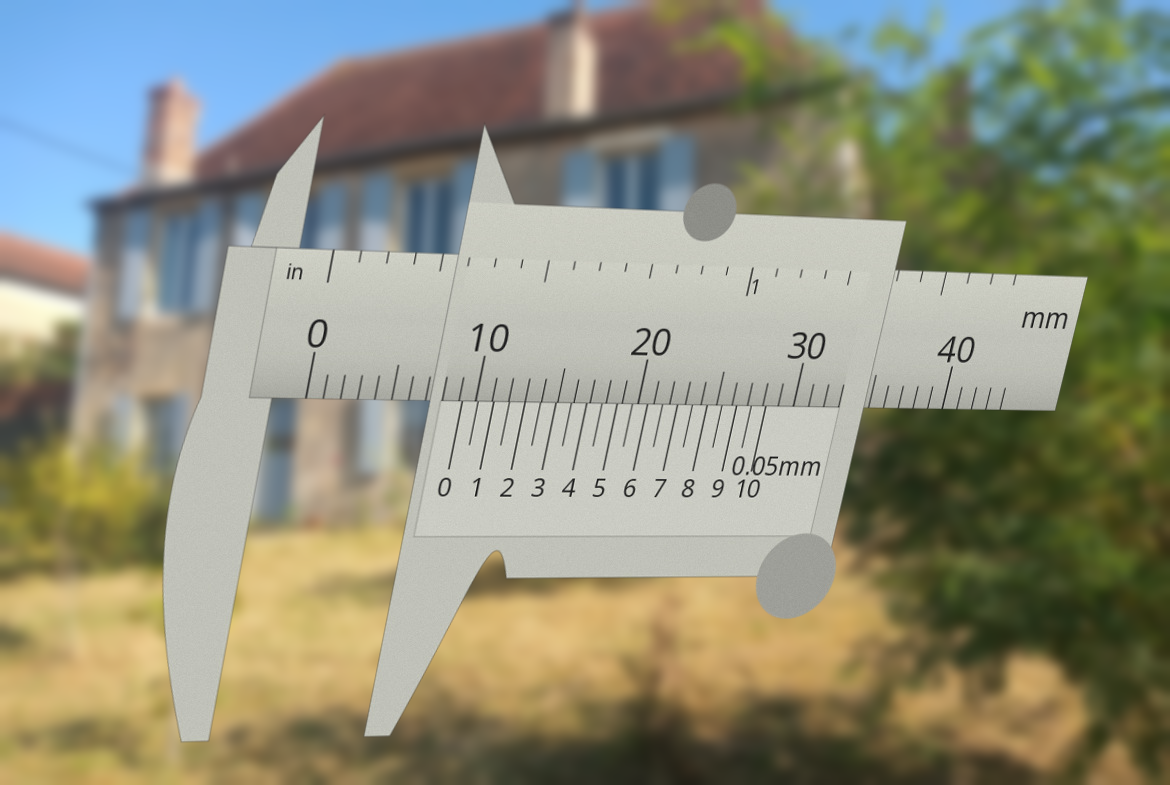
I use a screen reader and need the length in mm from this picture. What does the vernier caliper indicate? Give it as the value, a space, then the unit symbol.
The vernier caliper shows 9.2 mm
